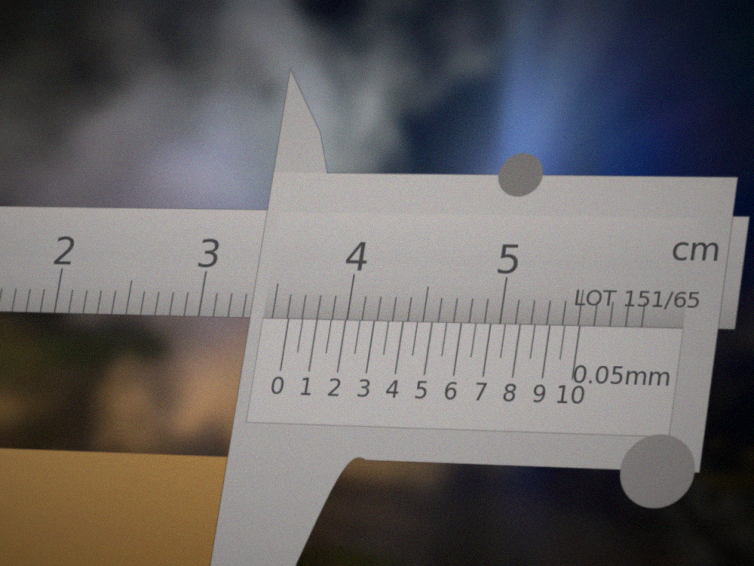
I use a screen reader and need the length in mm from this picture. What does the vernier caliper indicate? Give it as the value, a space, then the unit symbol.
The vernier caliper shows 36.1 mm
